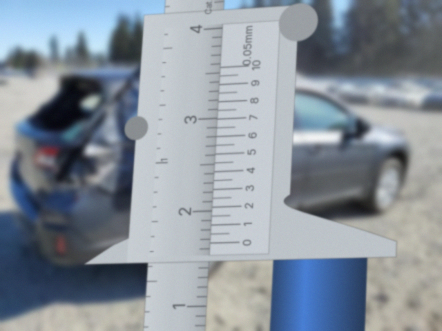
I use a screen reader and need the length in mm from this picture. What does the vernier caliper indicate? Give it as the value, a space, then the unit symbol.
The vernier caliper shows 16.6 mm
